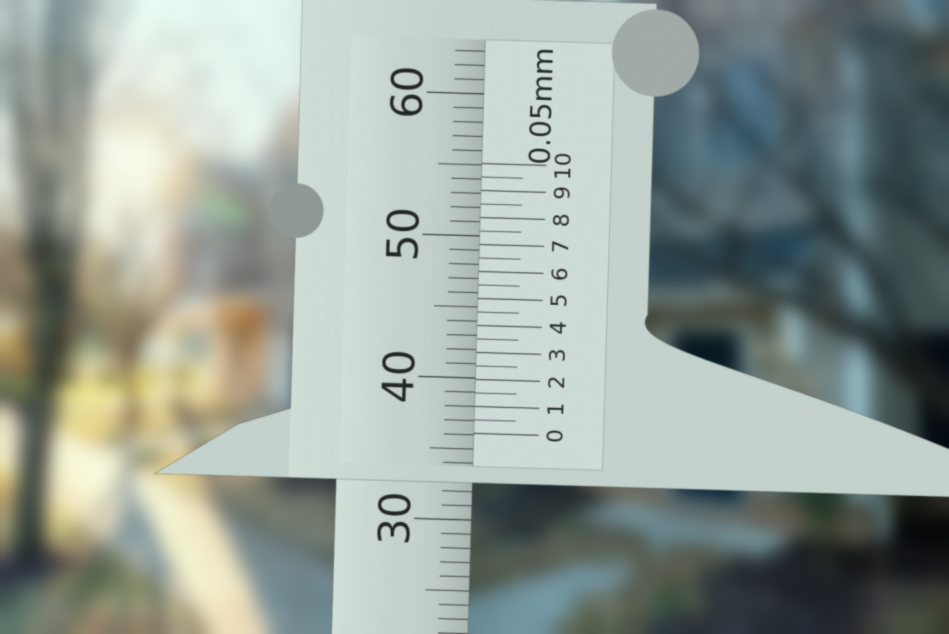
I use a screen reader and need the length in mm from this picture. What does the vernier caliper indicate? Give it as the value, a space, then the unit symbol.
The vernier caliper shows 36.1 mm
